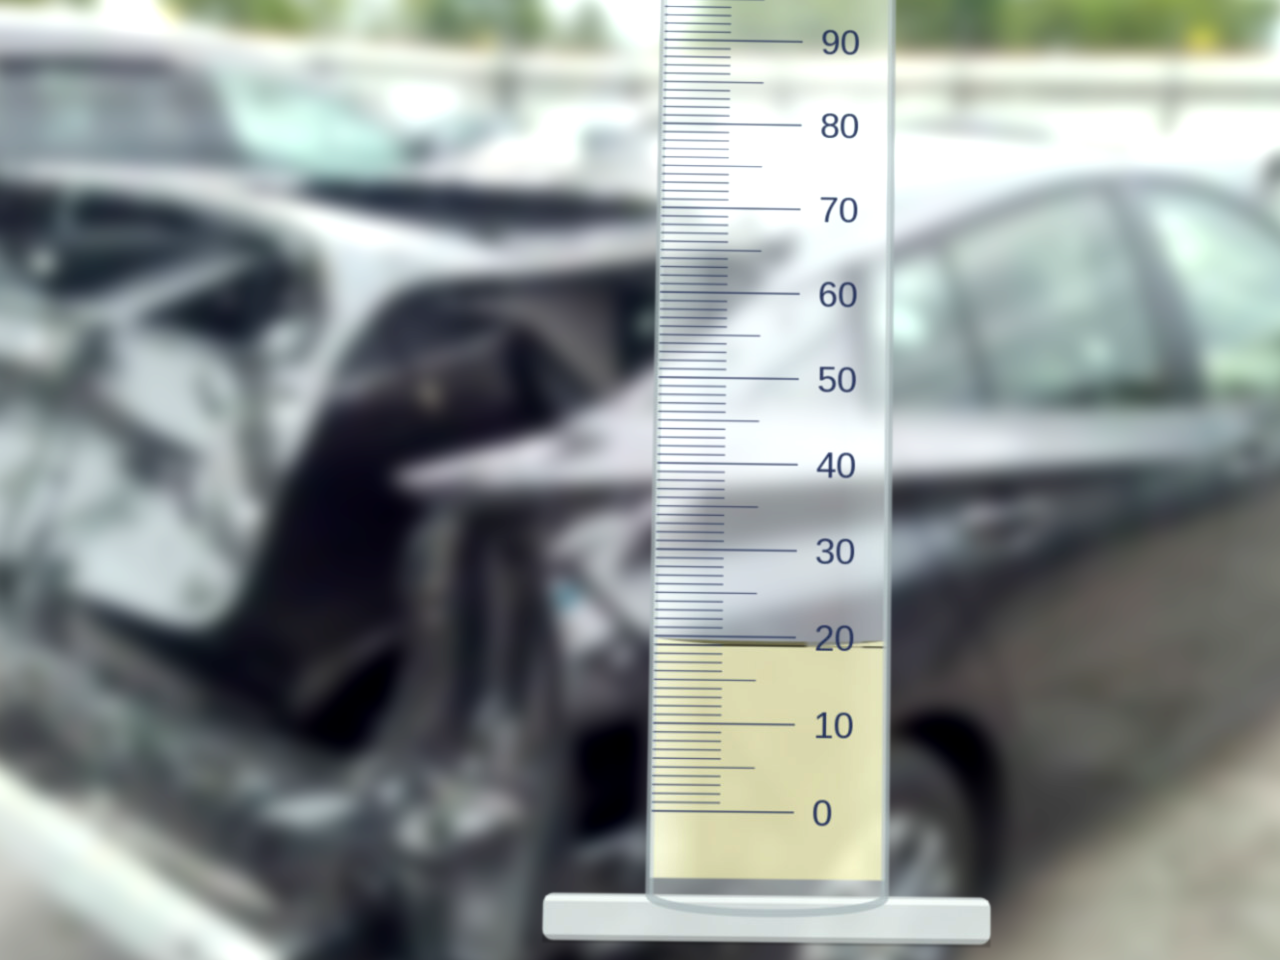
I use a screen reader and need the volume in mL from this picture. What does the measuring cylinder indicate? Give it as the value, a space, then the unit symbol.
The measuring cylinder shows 19 mL
